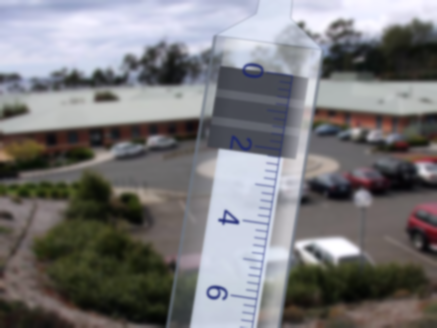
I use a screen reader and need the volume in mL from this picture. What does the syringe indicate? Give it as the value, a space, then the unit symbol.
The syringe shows 0 mL
